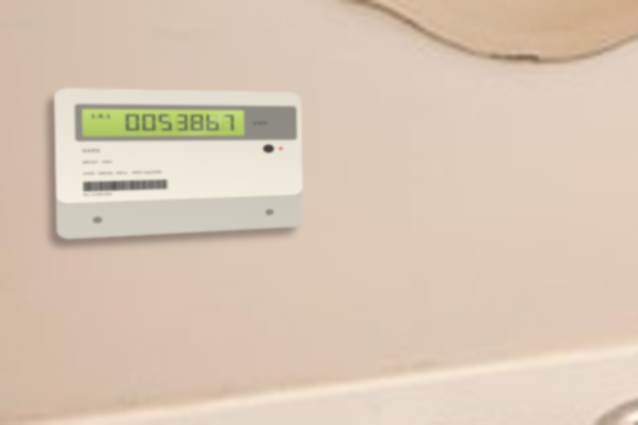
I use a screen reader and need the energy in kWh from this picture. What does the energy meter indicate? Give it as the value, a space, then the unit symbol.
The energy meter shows 53867 kWh
